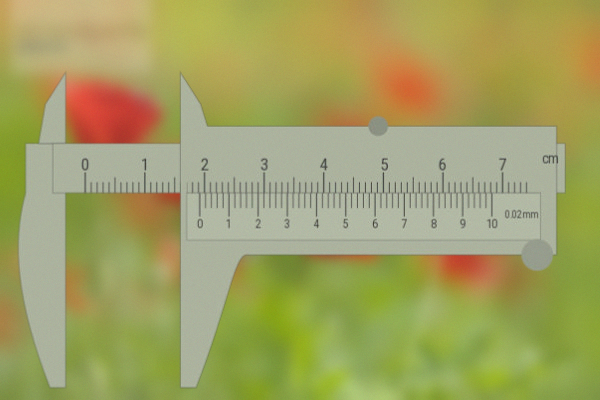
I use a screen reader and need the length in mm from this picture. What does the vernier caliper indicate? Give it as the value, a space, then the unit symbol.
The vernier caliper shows 19.2 mm
